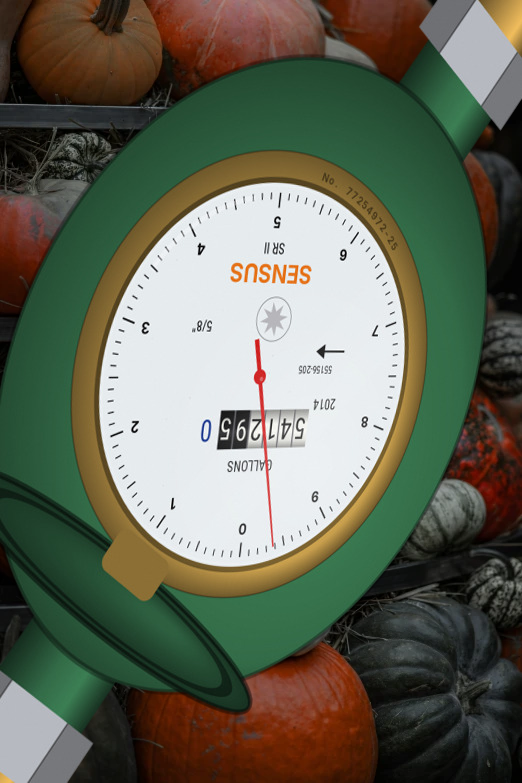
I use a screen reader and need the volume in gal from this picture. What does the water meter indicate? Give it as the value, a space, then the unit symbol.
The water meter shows 5412949.6 gal
